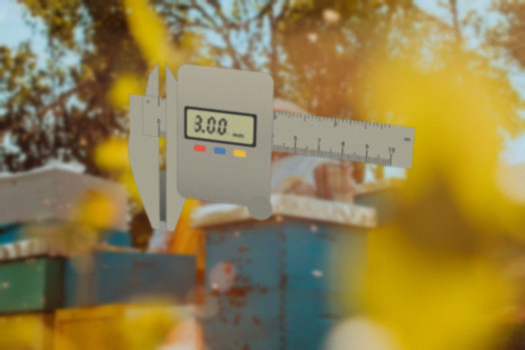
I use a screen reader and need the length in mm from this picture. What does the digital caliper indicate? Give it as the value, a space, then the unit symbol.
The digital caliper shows 3.00 mm
